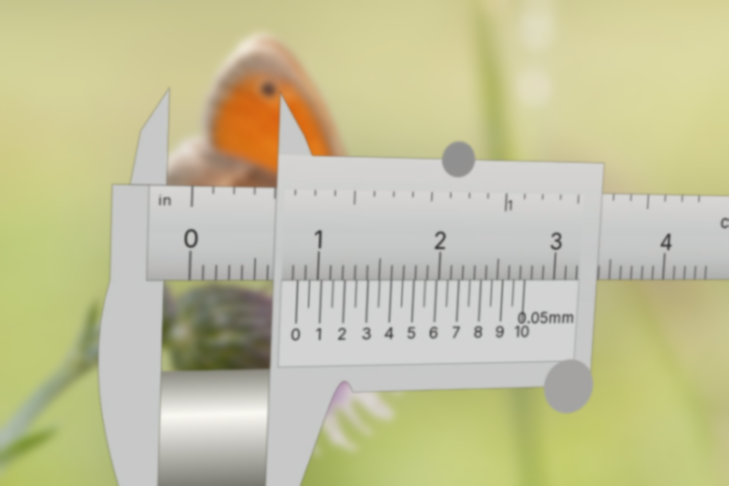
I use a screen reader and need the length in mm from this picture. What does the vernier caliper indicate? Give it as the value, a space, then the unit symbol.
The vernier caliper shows 8.4 mm
